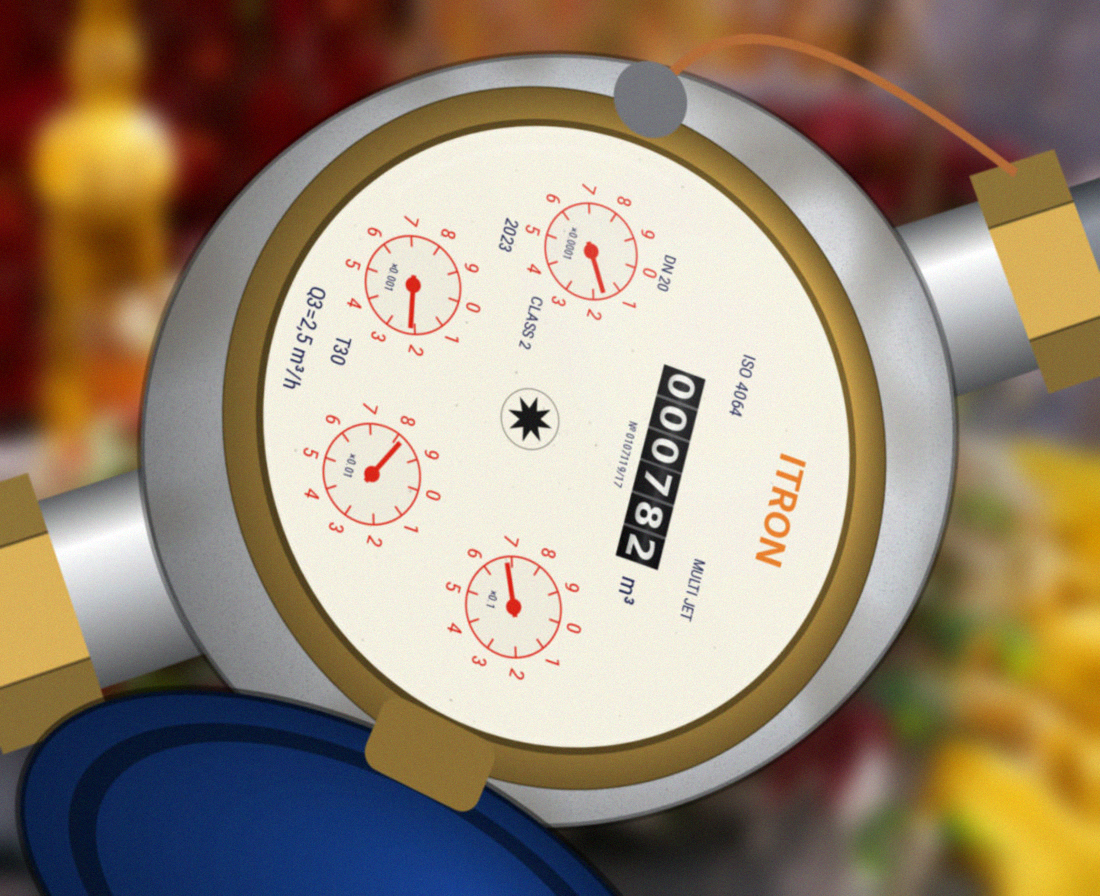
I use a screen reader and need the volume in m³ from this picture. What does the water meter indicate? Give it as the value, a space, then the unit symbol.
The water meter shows 782.6821 m³
